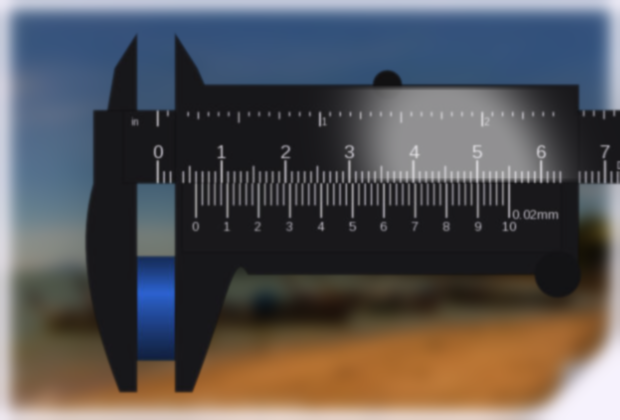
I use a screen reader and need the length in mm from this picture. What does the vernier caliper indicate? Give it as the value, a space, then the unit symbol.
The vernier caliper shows 6.0 mm
